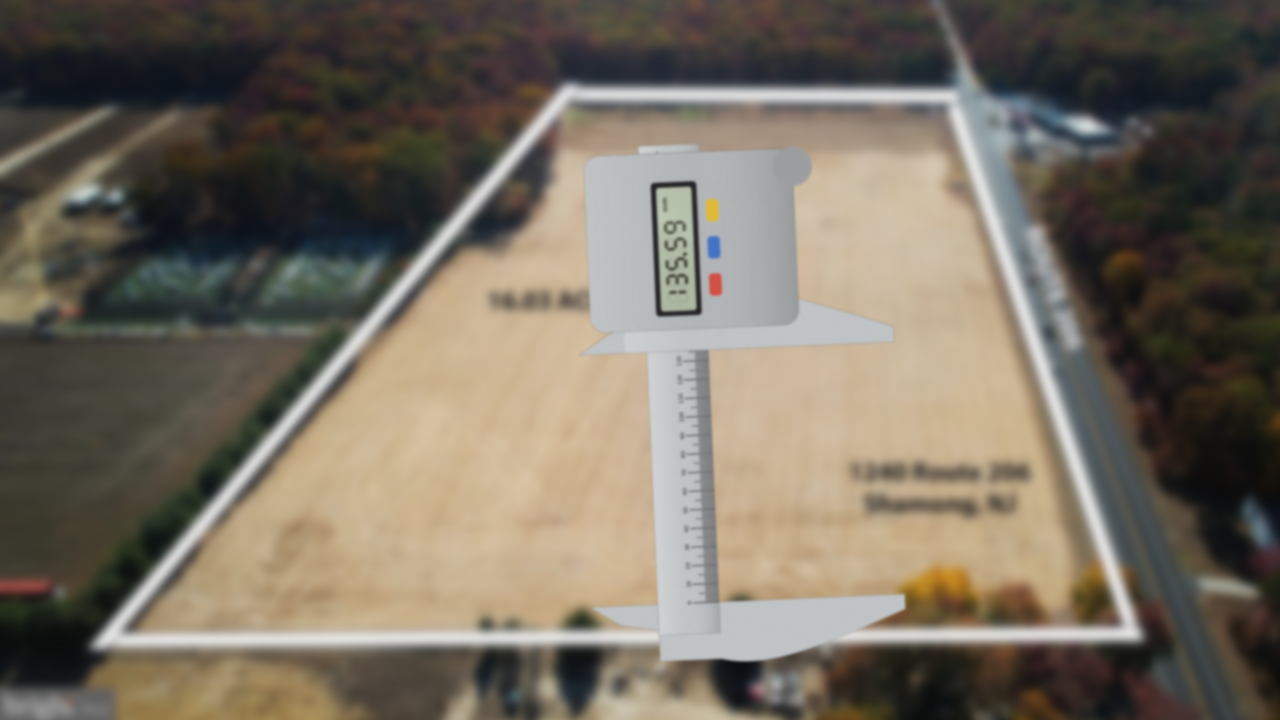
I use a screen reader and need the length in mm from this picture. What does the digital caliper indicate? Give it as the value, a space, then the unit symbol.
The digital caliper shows 135.59 mm
